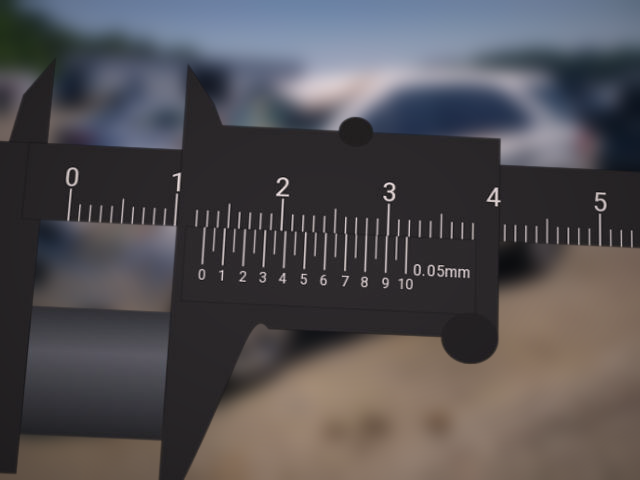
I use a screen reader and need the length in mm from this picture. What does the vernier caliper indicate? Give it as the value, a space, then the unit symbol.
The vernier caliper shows 12.8 mm
